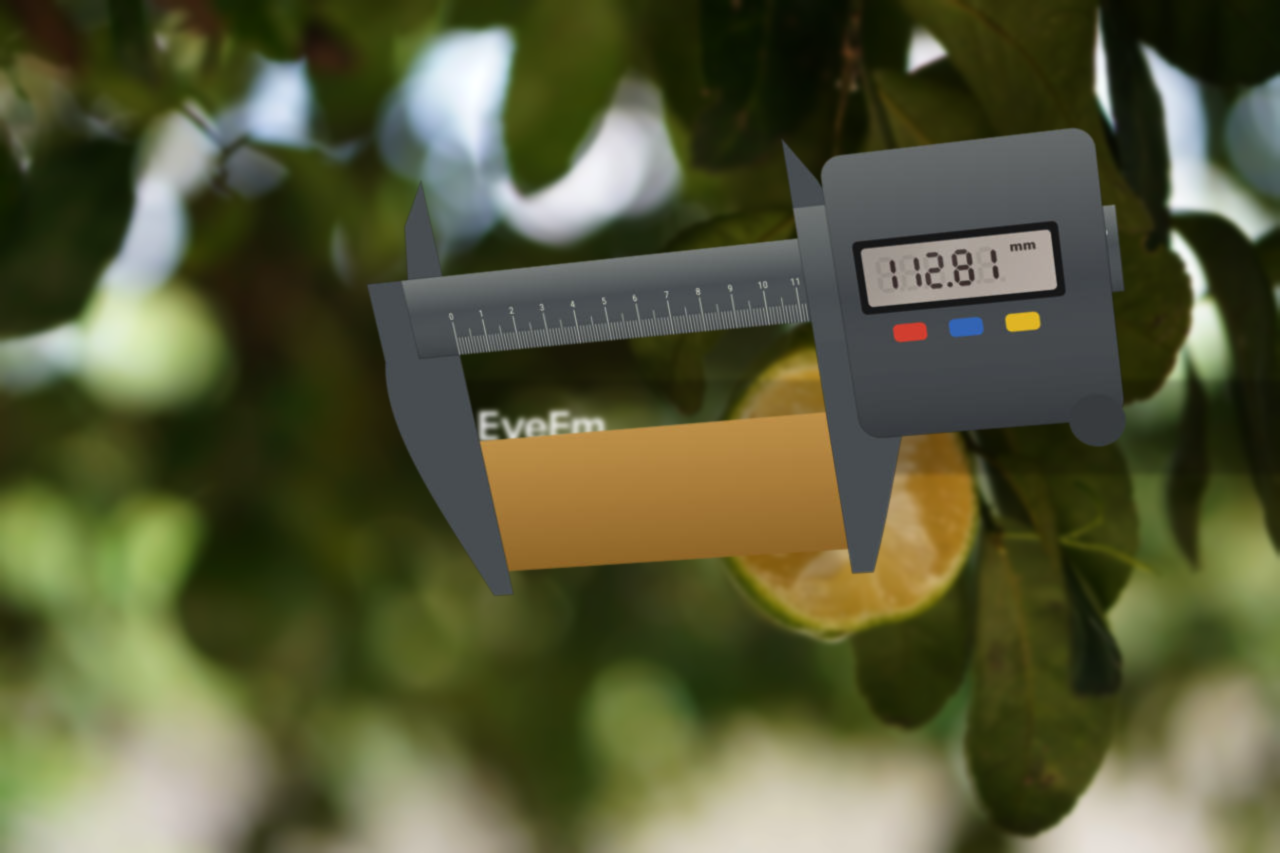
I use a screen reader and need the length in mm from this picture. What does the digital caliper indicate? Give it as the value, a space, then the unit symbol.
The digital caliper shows 112.81 mm
